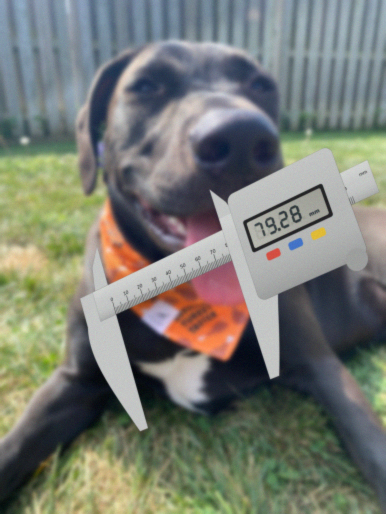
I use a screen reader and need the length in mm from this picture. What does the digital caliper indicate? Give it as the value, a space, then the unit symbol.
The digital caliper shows 79.28 mm
